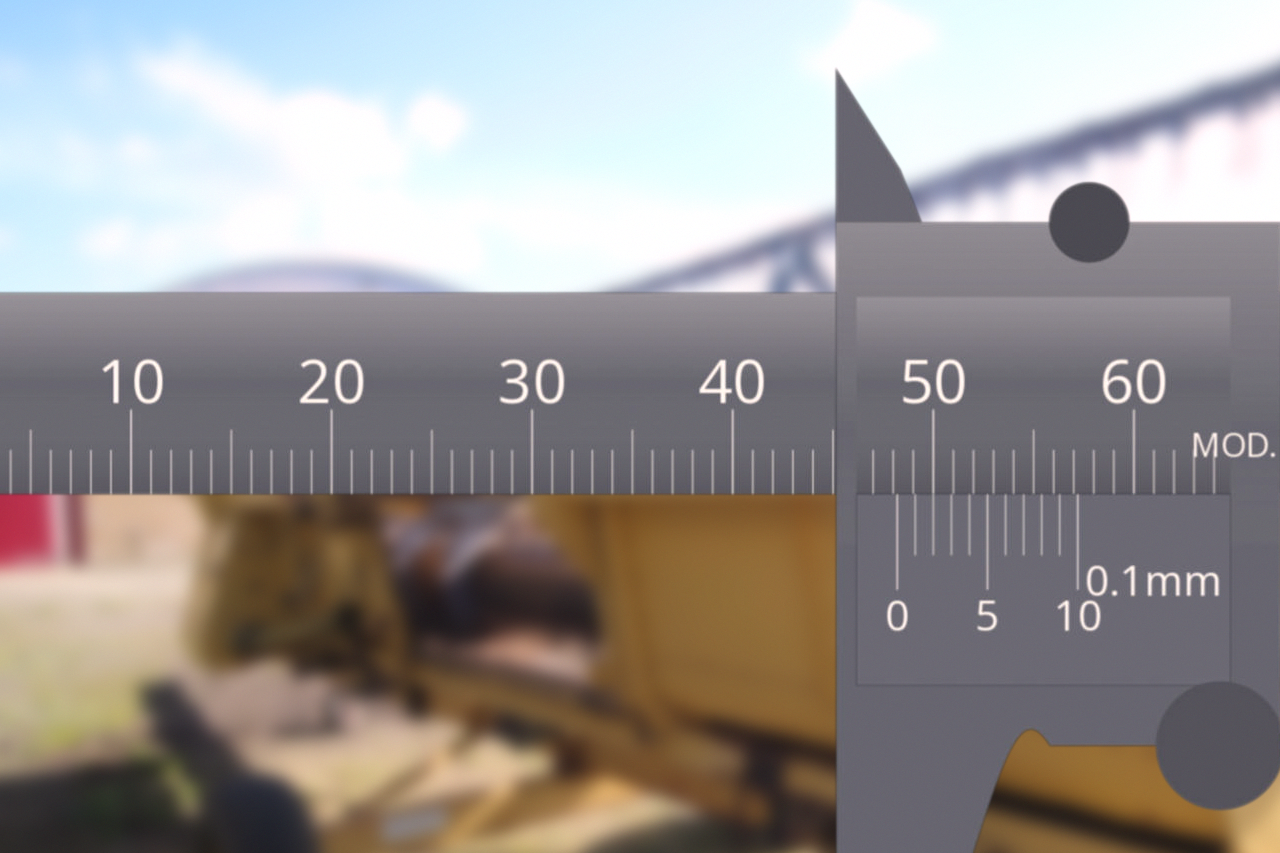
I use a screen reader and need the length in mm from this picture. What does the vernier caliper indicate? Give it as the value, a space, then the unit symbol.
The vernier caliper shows 48.2 mm
